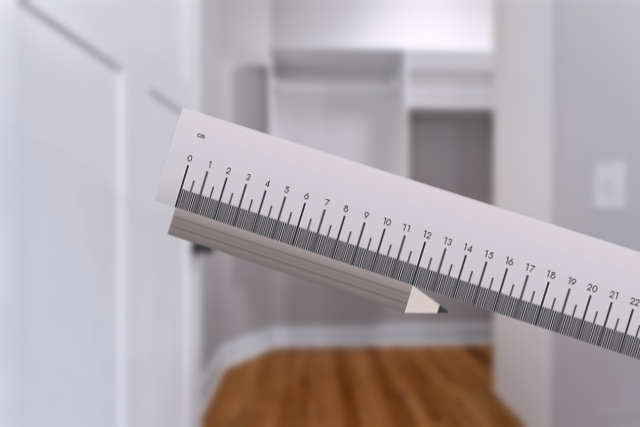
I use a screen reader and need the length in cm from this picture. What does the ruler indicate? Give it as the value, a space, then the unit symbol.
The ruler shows 14 cm
